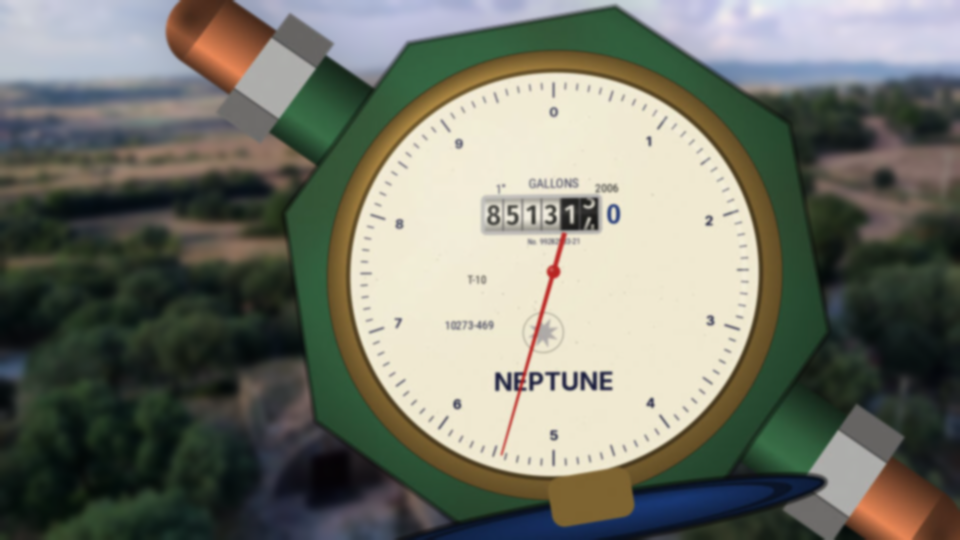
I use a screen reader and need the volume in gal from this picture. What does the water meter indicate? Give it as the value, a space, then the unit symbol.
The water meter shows 8513135.4 gal
